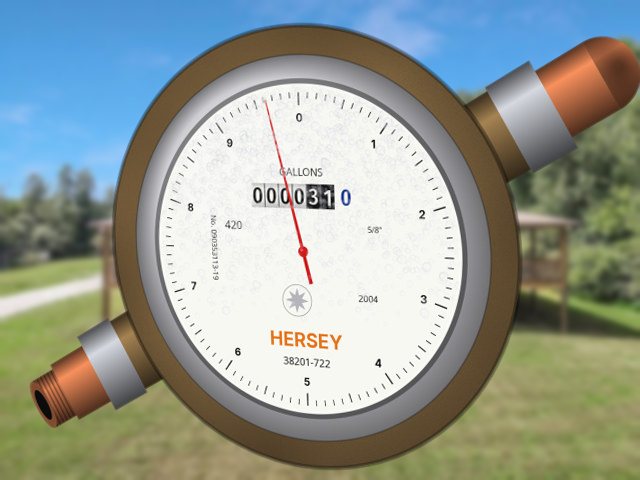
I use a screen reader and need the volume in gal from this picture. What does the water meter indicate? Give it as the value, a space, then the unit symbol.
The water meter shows 309.6 gal
